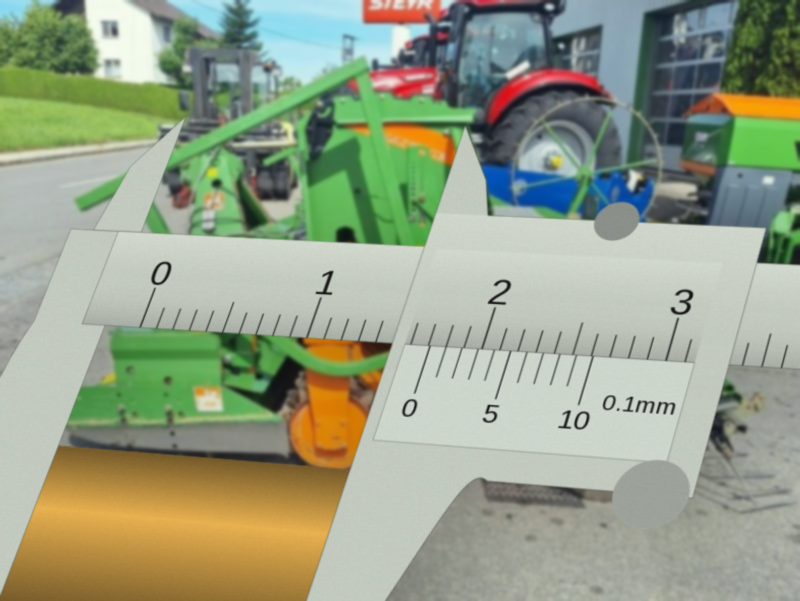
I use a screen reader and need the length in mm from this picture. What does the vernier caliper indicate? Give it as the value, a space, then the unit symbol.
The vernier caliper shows 17.1 mm
